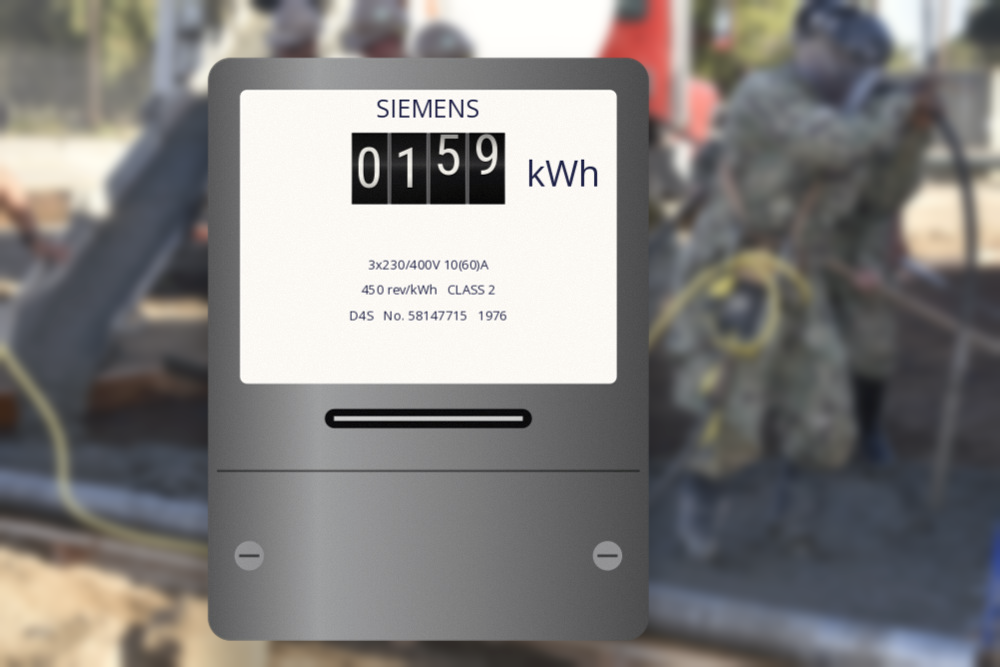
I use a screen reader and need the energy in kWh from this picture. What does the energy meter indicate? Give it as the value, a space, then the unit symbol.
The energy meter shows 159 kWh
